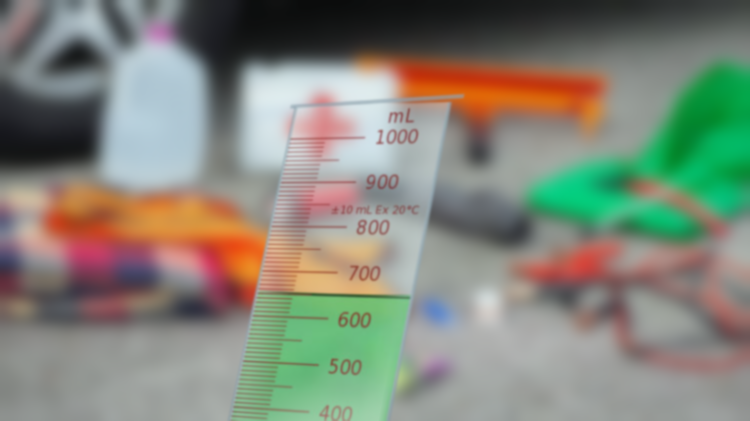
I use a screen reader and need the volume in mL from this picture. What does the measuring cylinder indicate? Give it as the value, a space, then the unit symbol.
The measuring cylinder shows 650 mL
